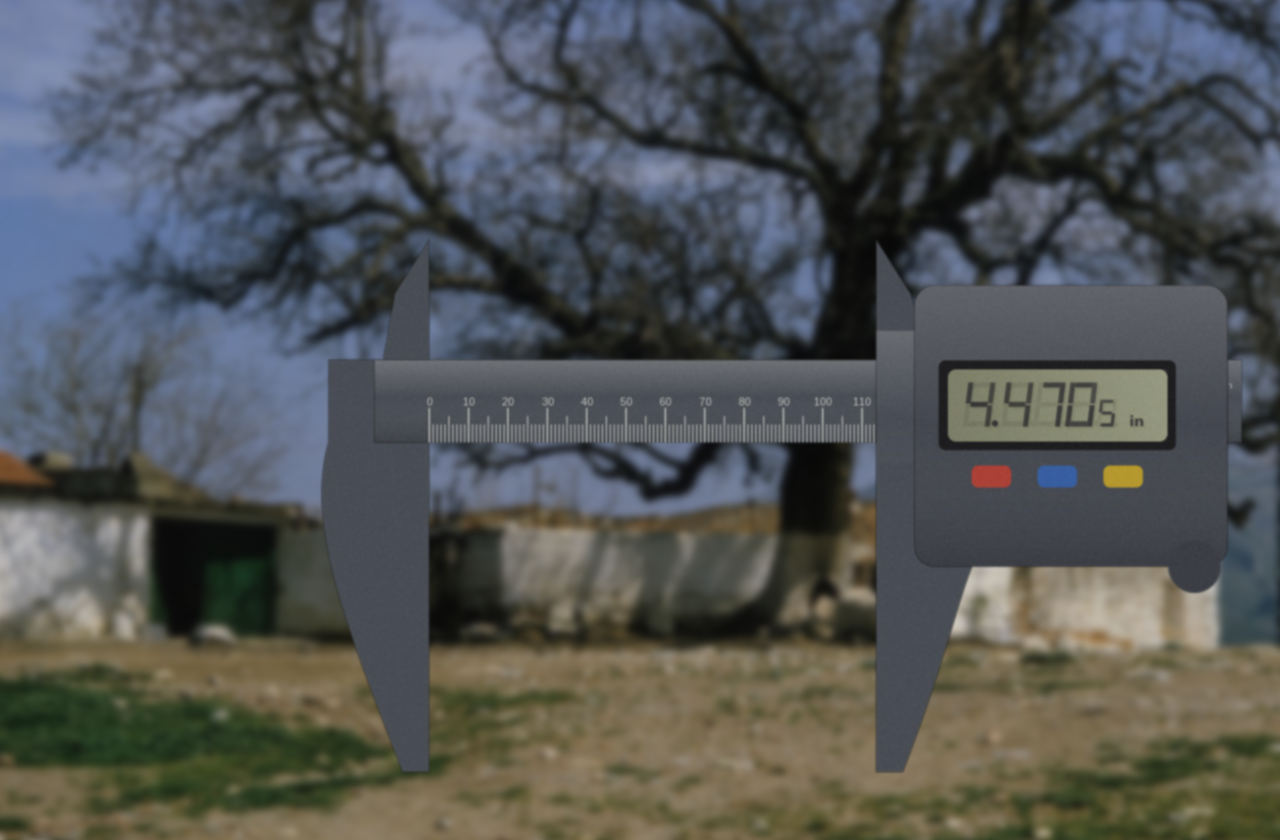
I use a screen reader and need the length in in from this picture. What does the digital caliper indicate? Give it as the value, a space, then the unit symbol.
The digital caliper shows 4.4705 in
